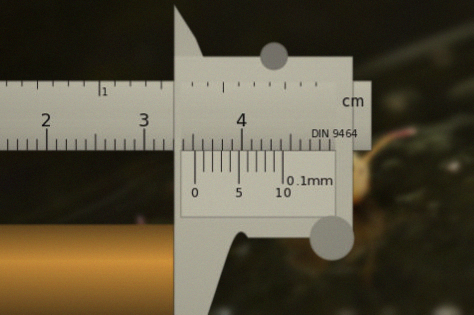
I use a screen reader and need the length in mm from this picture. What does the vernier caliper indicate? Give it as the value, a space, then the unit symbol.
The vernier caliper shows 35.2 mm
